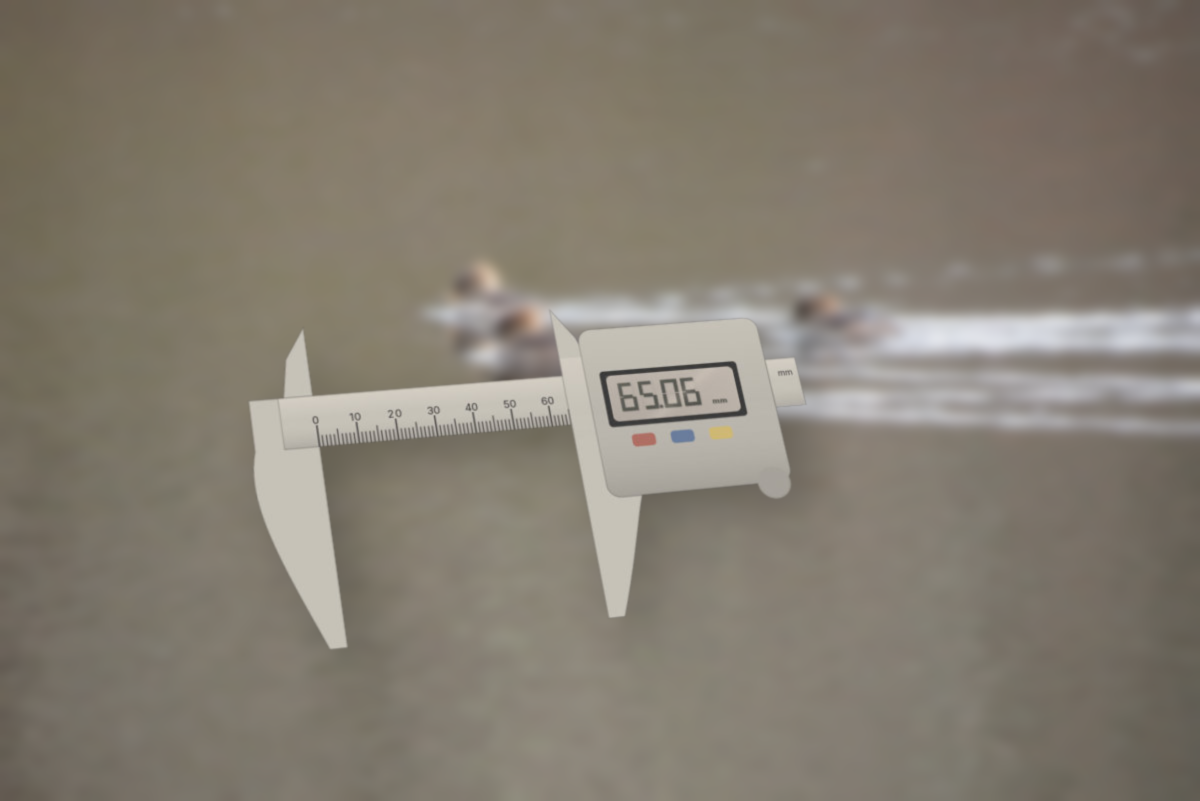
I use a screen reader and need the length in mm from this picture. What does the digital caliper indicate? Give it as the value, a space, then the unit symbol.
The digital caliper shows 65.06 mm
